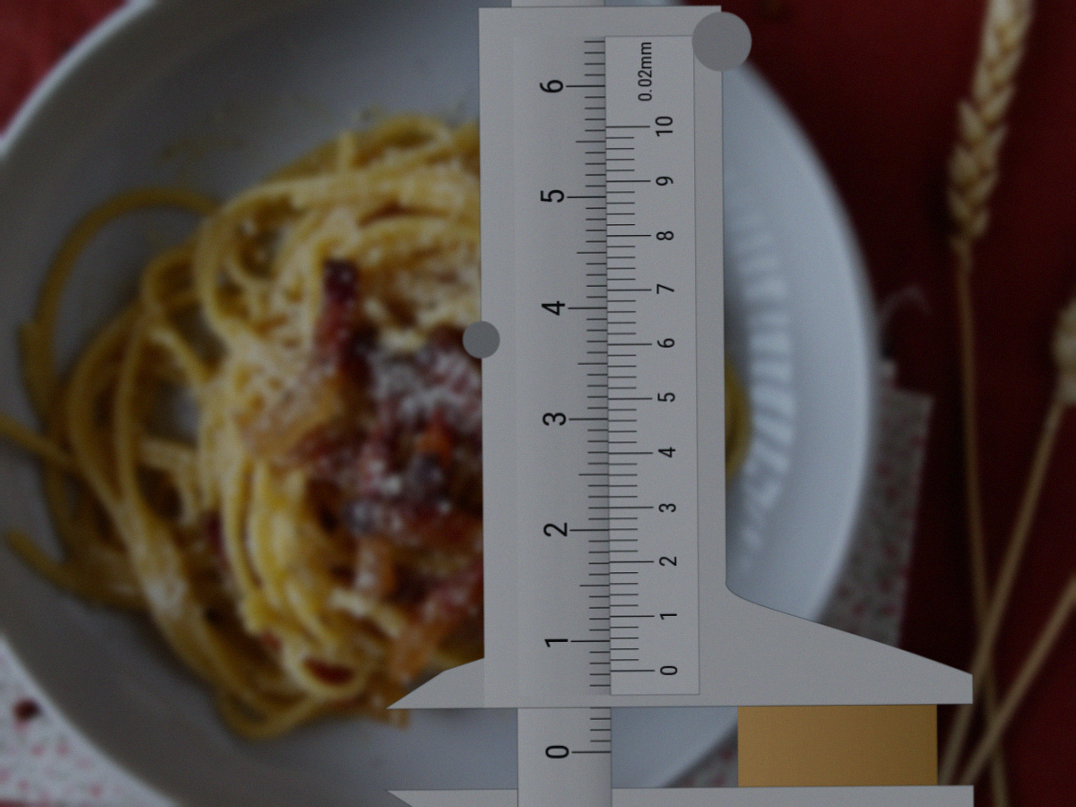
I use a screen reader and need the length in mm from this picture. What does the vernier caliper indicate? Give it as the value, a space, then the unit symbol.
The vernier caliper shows 7.3 mm
